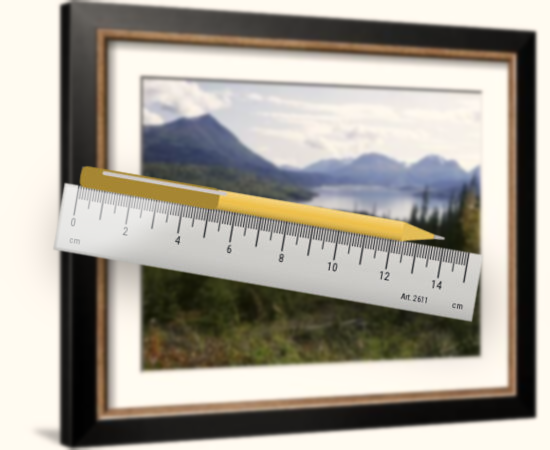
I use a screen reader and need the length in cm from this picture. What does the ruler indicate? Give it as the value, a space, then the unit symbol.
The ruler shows 14 cm
